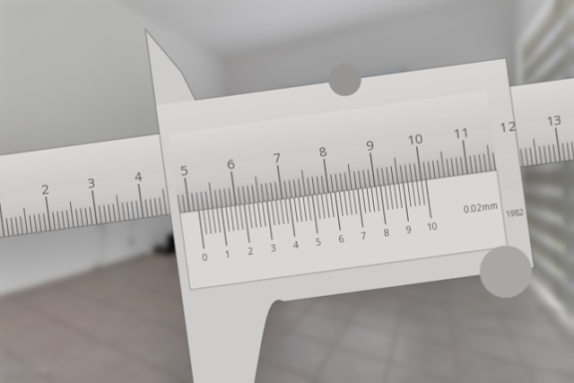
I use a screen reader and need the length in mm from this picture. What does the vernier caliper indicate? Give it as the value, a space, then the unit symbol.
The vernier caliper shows 52.0 mm
